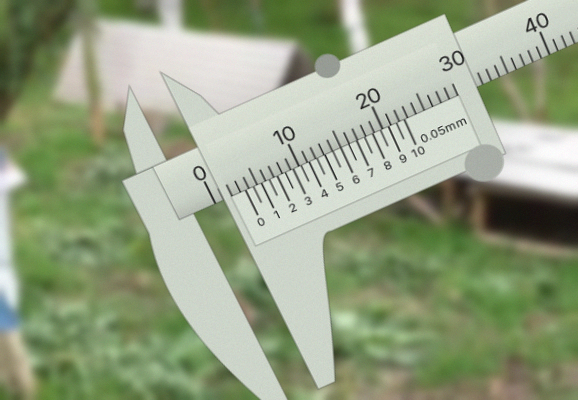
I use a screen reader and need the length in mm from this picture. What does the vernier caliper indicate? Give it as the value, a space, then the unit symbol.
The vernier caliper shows 3.6 mm
